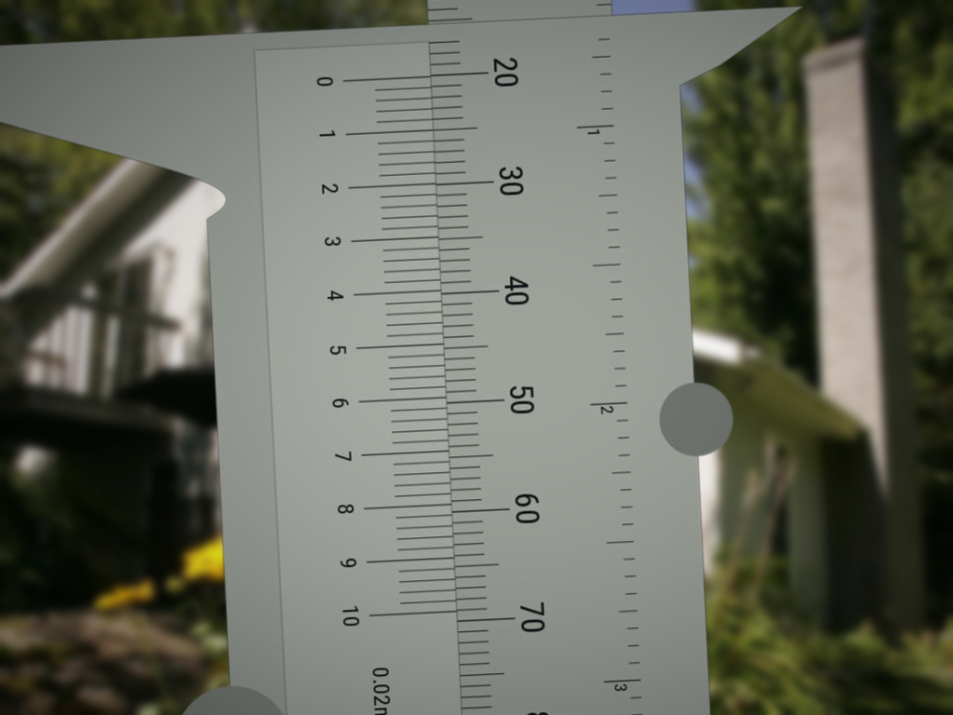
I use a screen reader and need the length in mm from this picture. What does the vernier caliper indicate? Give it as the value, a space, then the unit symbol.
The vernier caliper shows 20.1 mm
